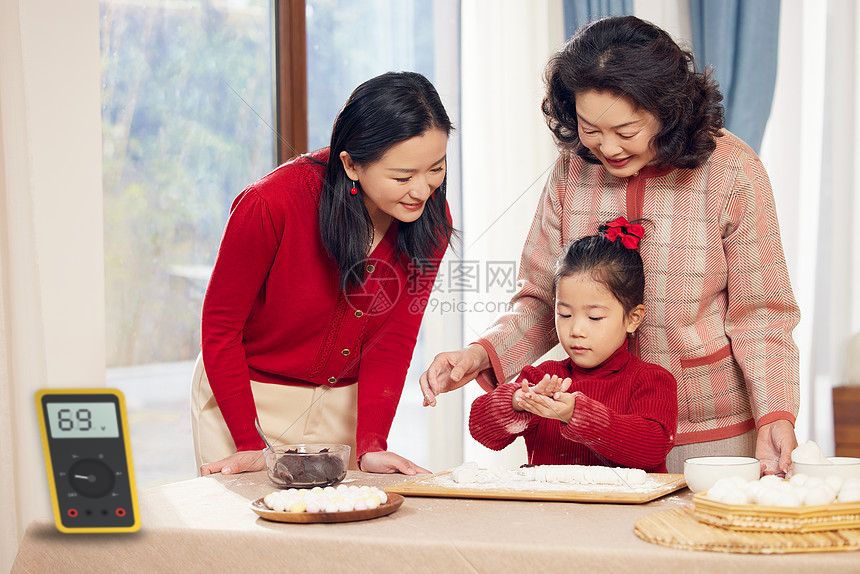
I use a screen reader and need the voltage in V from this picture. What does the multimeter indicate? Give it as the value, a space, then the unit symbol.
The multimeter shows 69 V
